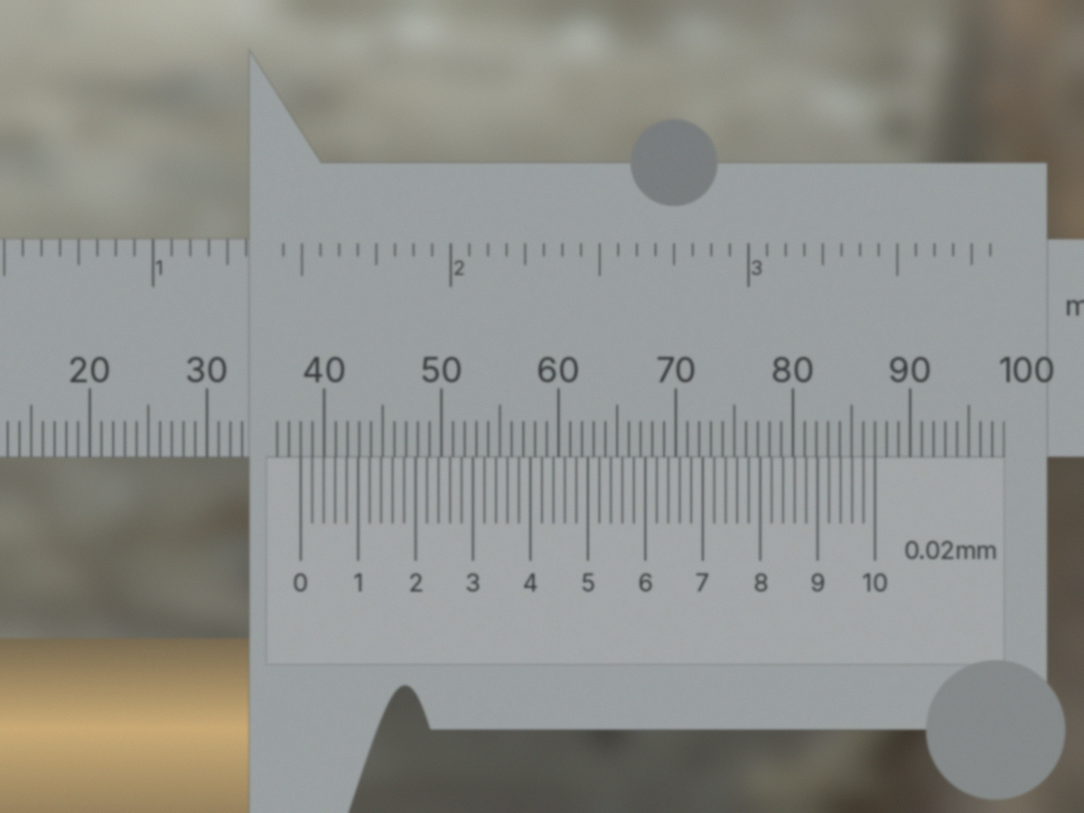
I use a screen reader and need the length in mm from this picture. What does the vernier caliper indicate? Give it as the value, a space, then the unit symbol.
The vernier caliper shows 38.0 mm
